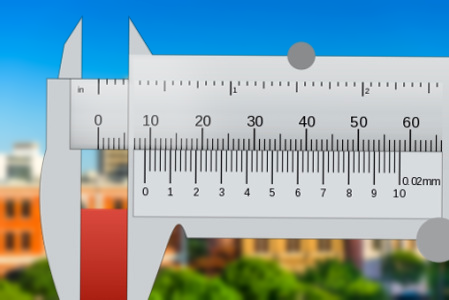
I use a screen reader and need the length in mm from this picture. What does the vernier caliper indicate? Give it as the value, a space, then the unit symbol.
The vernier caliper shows 9.0 mm
